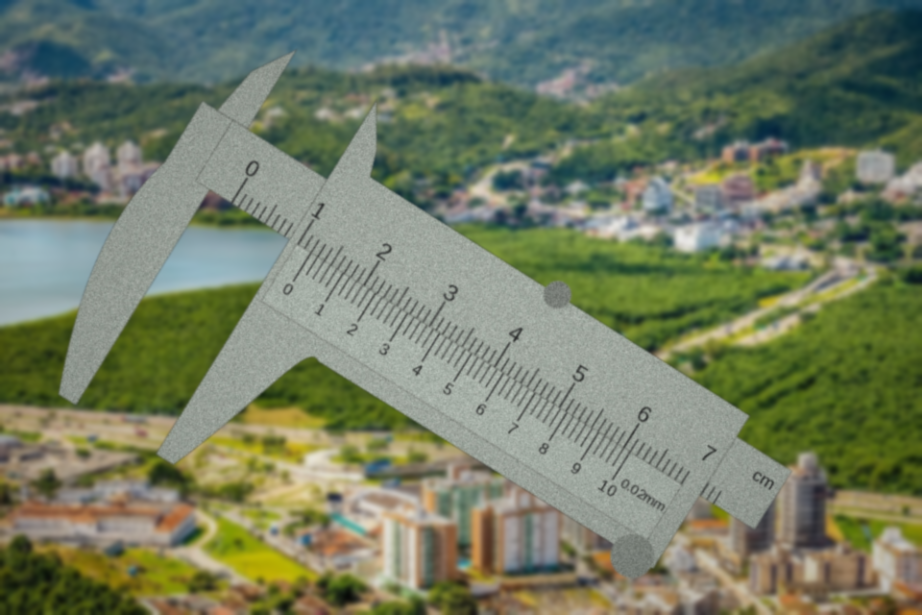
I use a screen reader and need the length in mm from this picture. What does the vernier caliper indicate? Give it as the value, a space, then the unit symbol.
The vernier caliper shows 12.0 mm
